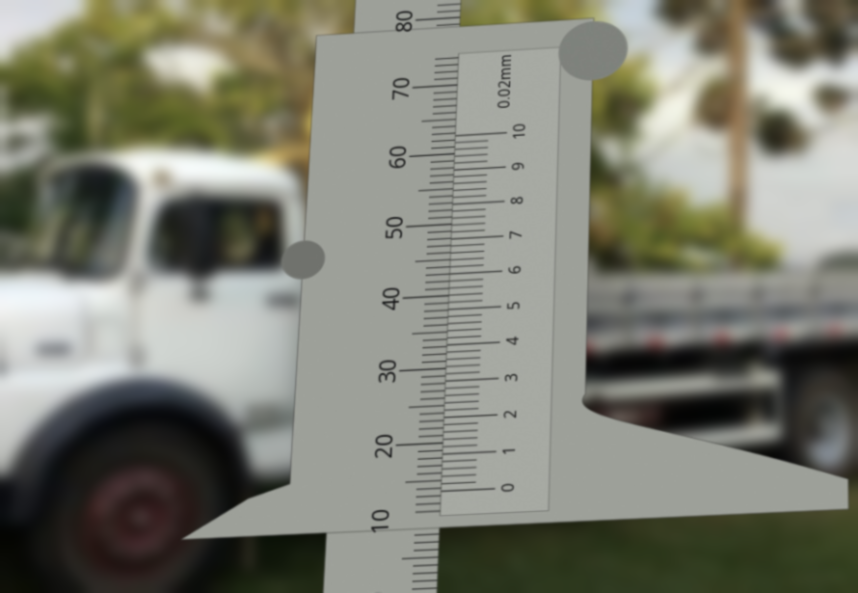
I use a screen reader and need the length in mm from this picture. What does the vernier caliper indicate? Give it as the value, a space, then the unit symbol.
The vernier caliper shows 13.6 mm
